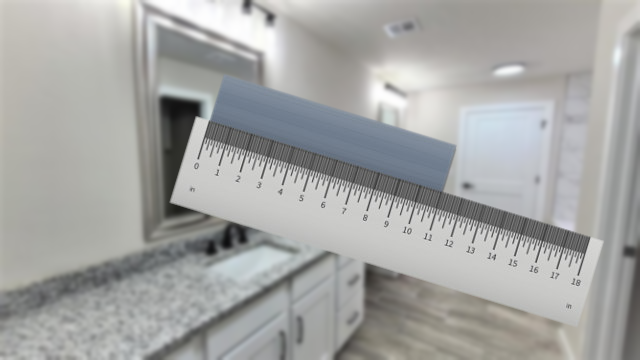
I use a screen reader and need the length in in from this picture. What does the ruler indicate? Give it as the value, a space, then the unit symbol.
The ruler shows 11 in
